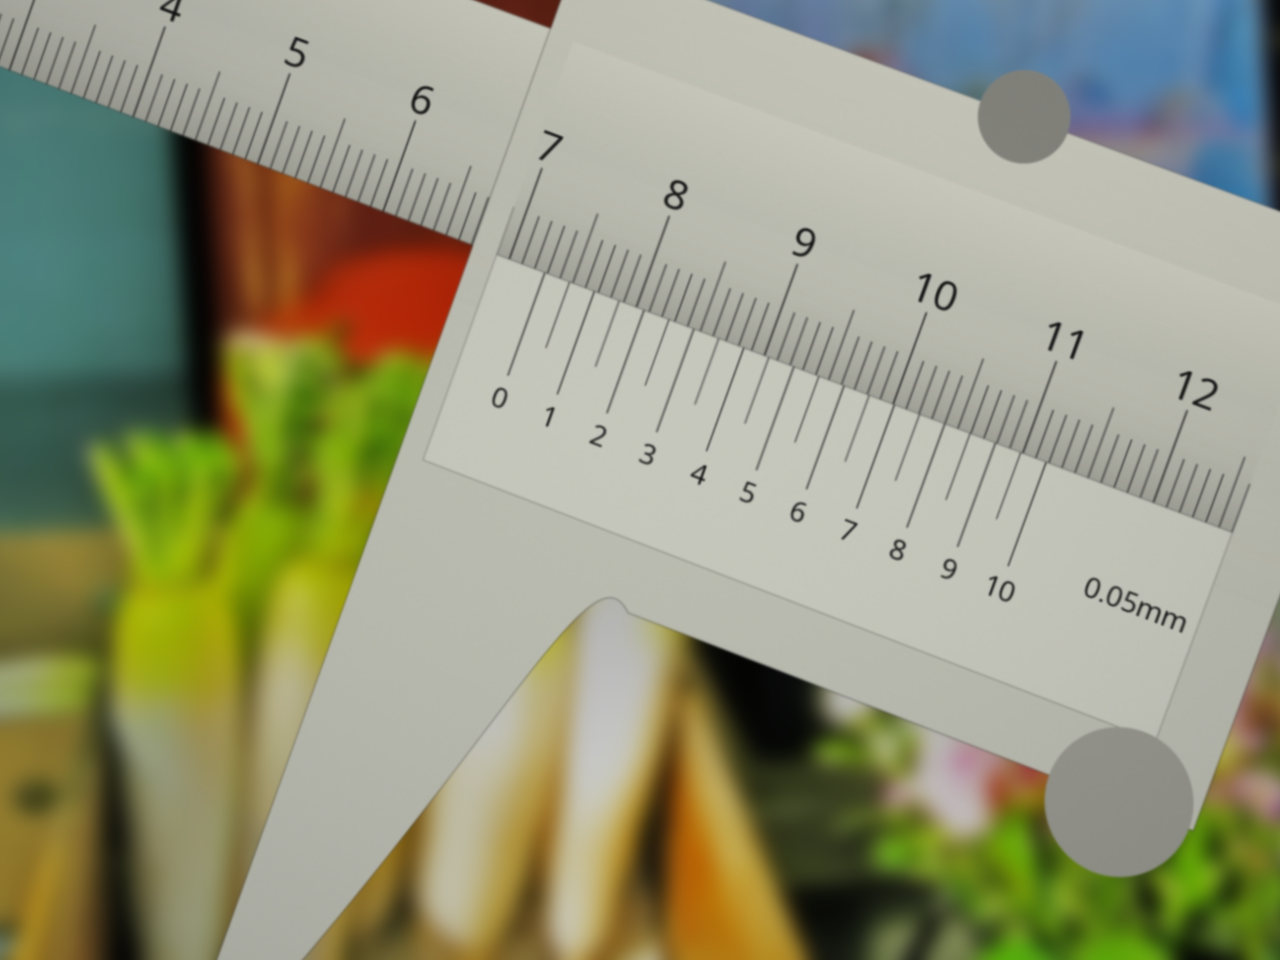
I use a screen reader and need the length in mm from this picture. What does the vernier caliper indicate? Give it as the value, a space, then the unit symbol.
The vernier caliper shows 72.8 mm
